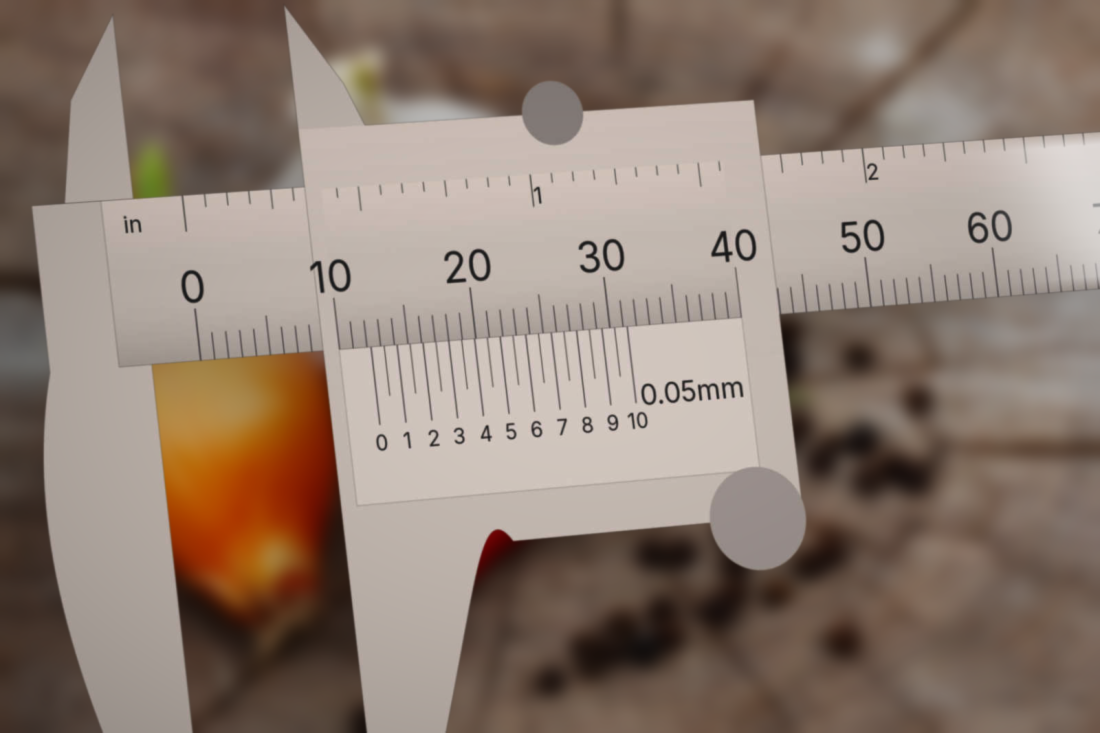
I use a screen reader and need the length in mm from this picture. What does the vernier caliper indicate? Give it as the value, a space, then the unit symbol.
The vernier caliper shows 12.3 mm
